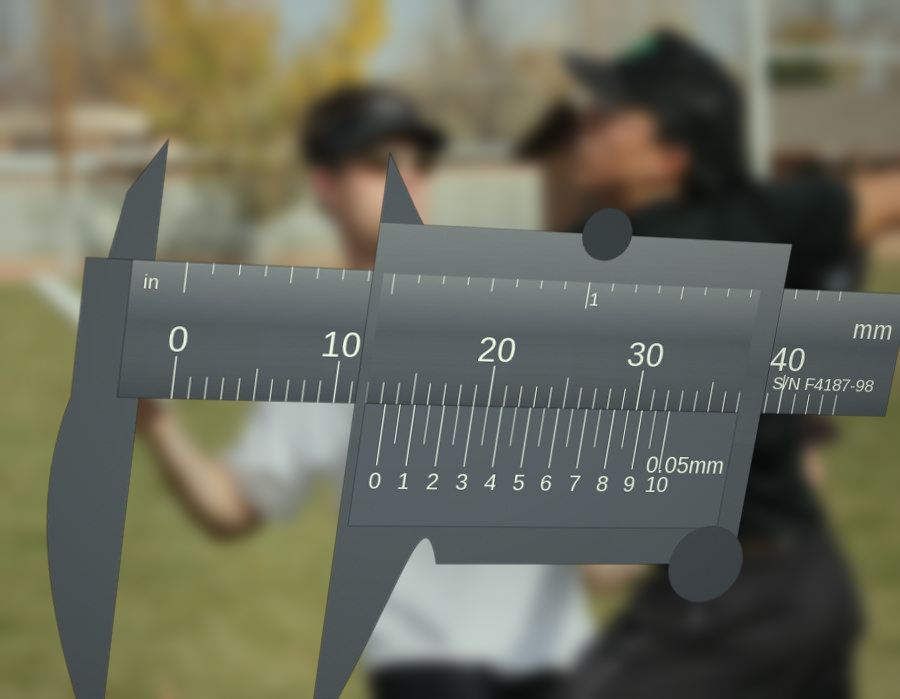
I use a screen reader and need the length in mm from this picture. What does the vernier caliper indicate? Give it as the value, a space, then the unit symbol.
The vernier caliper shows 13.3 mm
